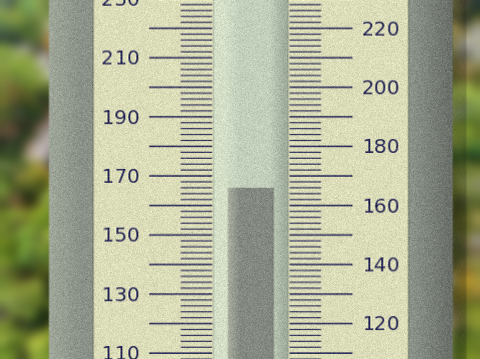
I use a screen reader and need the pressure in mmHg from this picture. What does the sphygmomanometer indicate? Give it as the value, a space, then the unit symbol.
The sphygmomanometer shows 166 mmHg
